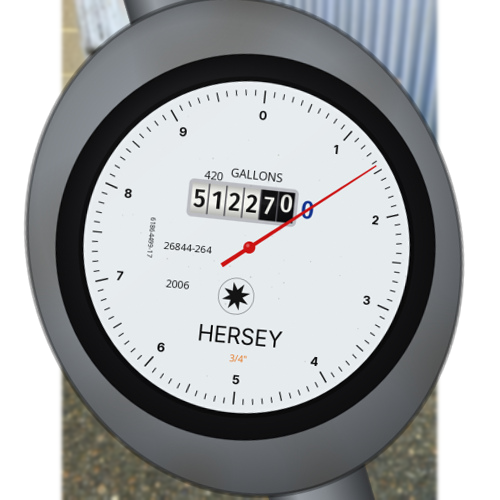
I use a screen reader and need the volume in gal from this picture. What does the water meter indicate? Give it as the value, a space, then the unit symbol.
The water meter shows 5122701.4 gal
